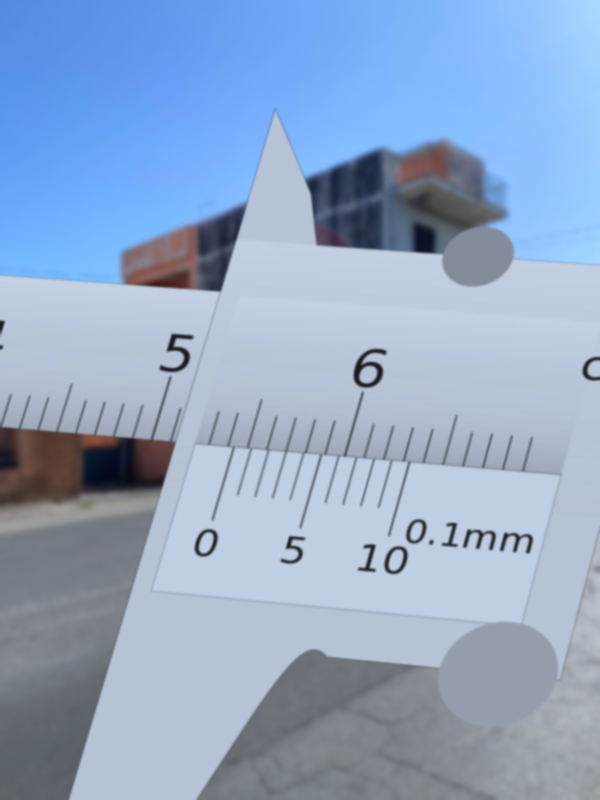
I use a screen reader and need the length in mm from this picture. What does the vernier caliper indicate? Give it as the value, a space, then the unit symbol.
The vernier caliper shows 54.3 mm
